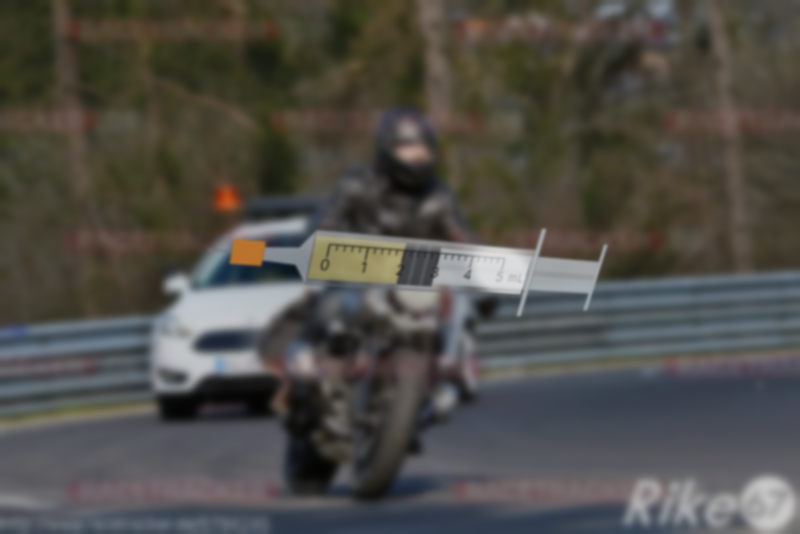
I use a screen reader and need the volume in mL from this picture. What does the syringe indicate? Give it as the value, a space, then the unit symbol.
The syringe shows 2 mL
